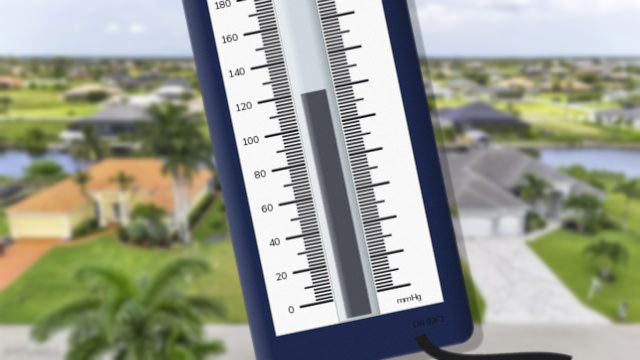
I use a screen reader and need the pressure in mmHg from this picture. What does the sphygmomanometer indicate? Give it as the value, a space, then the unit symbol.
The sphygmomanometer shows 120 mmHg
